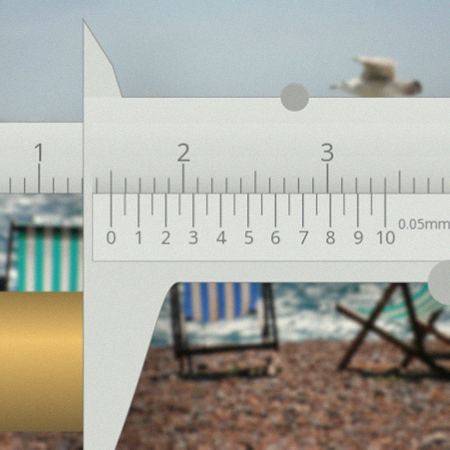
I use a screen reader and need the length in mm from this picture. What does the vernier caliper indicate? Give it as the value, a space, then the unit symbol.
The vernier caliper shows 15.0 mm
